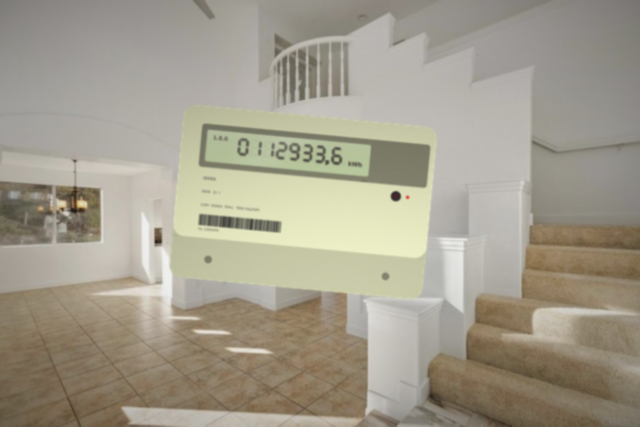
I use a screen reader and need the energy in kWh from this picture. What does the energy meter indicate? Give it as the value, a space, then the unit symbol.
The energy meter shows 112933.6 kWh
